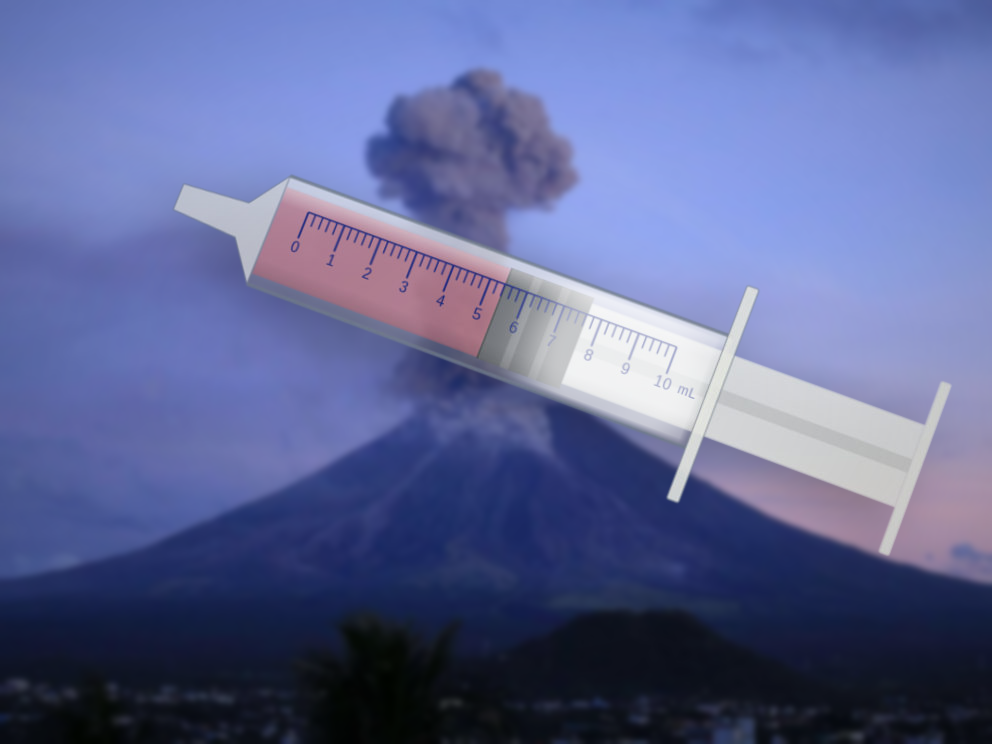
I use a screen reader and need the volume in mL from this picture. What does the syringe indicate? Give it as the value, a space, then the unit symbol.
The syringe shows 5.4 mL
